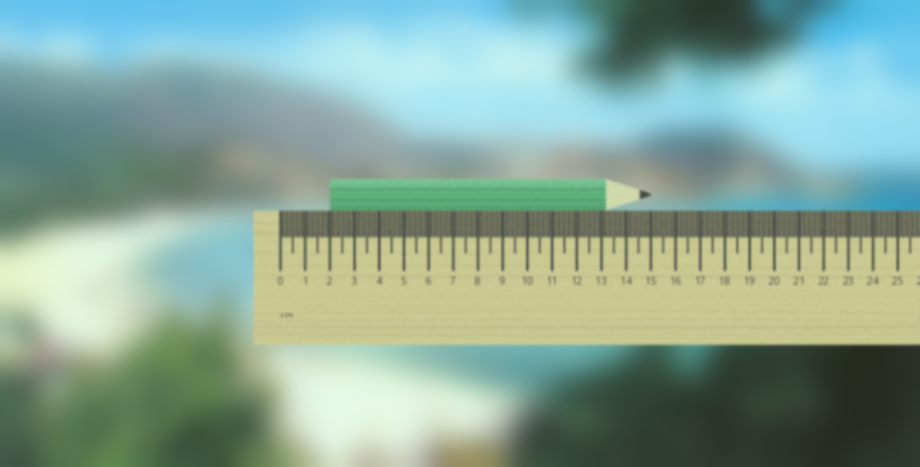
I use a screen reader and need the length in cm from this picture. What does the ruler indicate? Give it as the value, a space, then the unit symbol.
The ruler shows 13 cm
